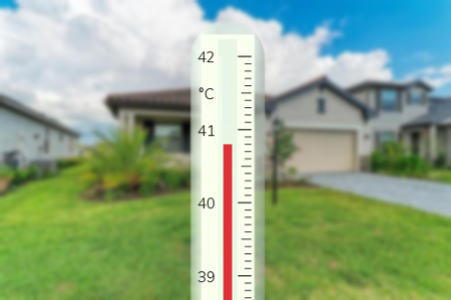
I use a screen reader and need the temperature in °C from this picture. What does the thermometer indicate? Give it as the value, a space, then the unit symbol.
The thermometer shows 40.8 °C
